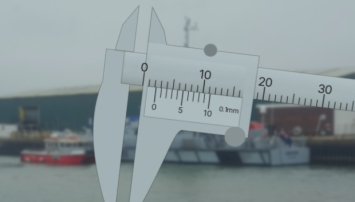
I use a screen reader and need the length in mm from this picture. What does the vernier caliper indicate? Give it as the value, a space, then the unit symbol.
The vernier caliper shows 2.2 mm
